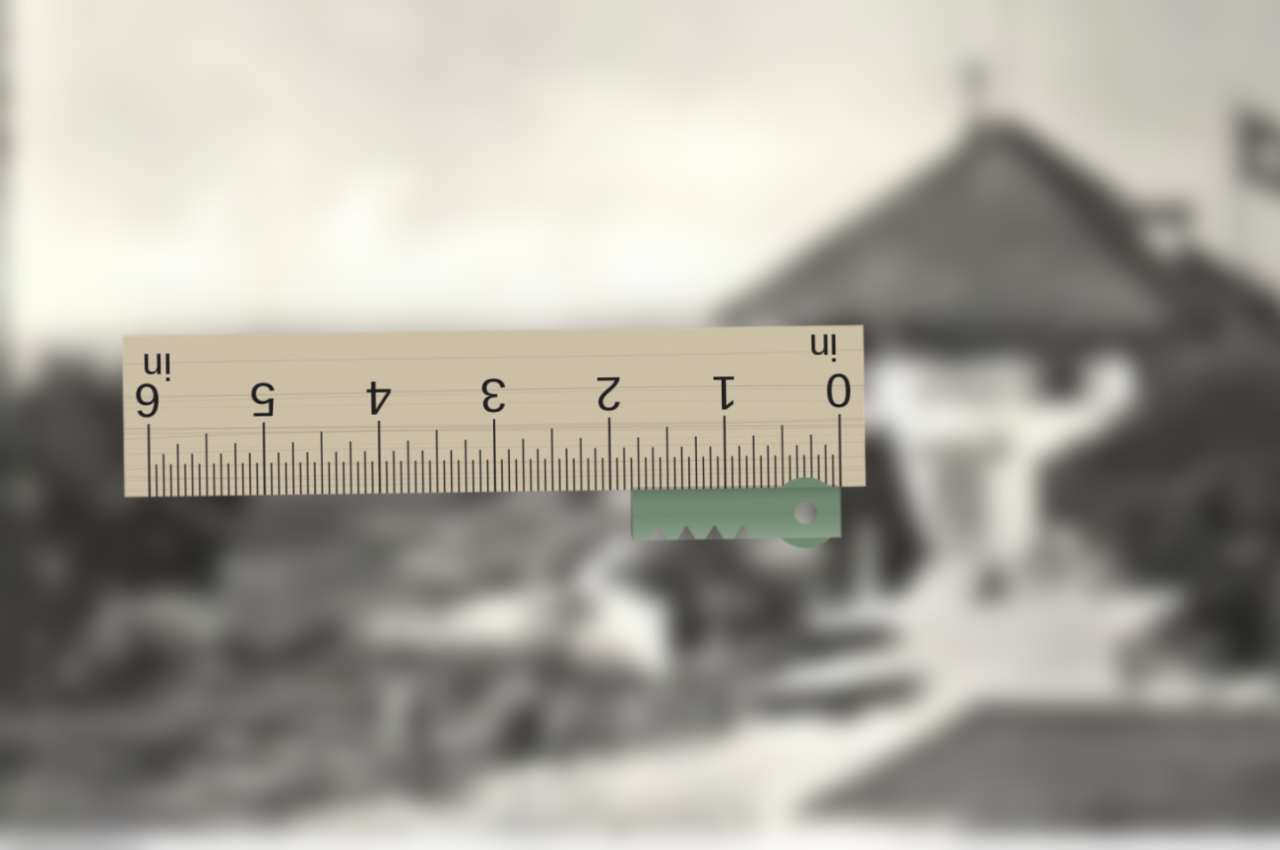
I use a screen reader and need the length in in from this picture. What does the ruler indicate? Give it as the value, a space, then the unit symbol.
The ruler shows 1.8125 in
